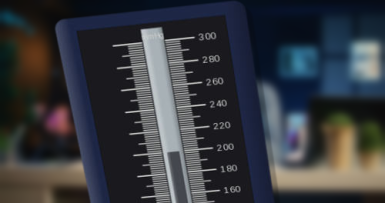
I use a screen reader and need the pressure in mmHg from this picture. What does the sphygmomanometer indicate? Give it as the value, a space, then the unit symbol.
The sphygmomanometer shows 200 mmHg
